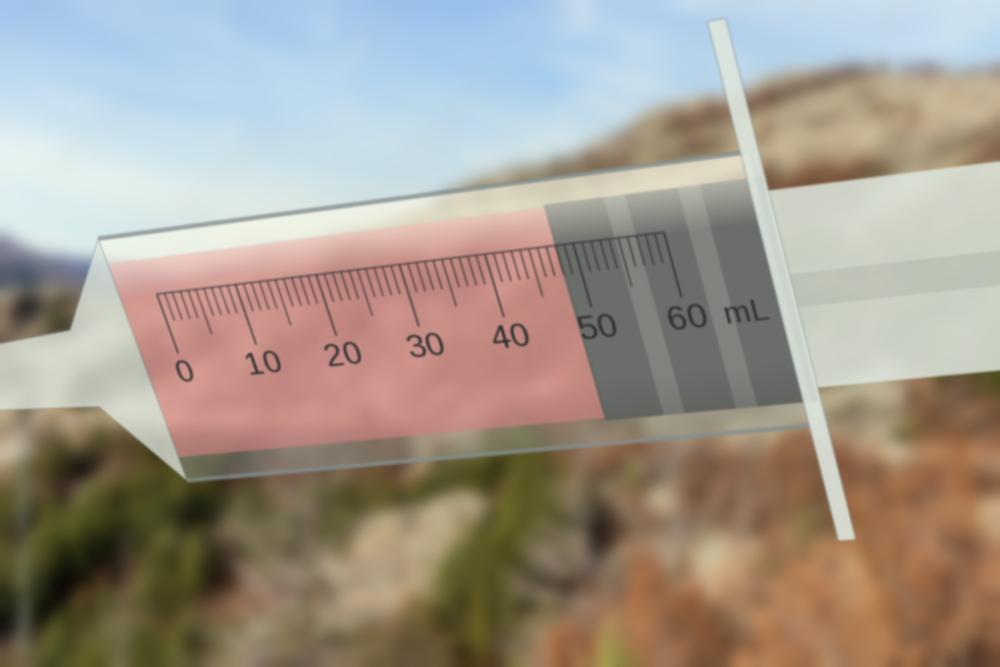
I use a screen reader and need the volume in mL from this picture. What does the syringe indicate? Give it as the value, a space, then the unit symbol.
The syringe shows 48 mL
